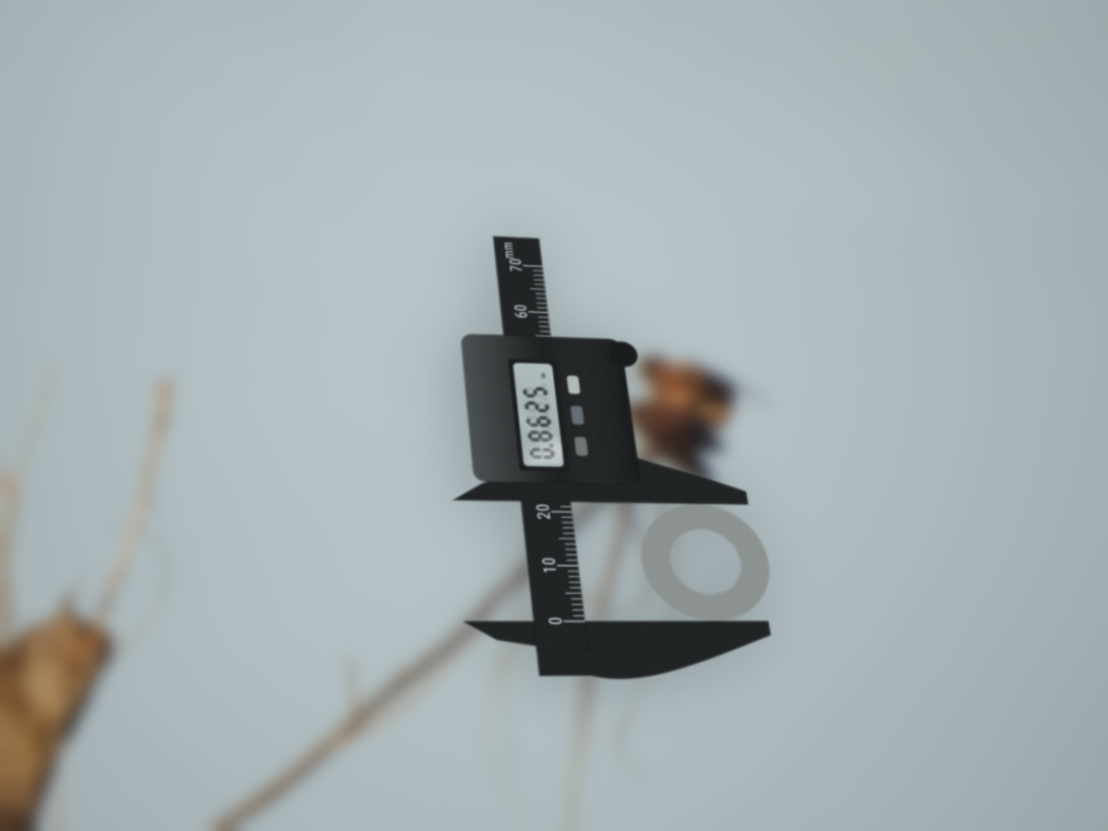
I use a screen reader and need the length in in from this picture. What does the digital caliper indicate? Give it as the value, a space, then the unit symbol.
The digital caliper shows 0.8625 in
